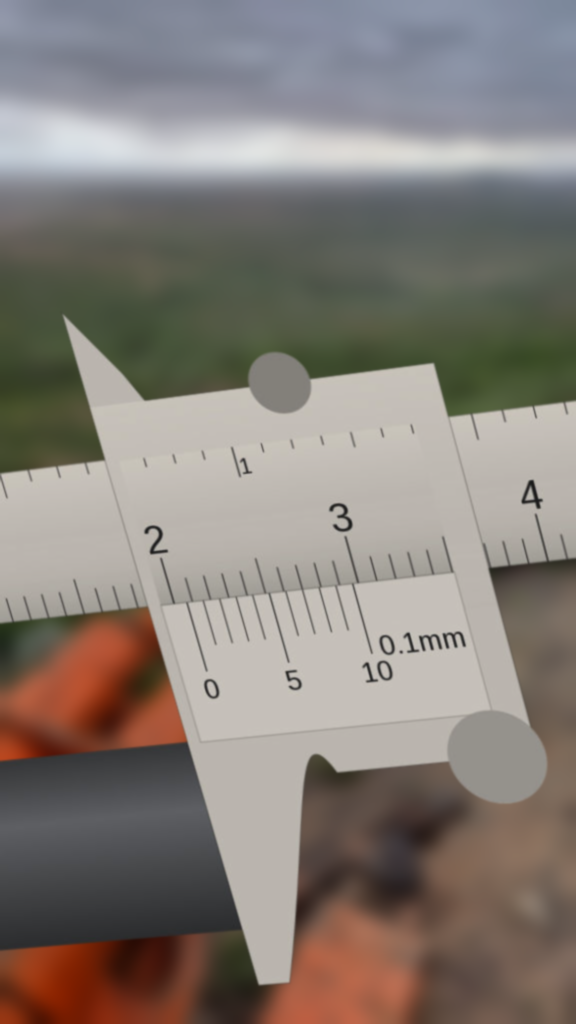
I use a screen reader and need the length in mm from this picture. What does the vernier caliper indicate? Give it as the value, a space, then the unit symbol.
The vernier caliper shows 20.7 mm
